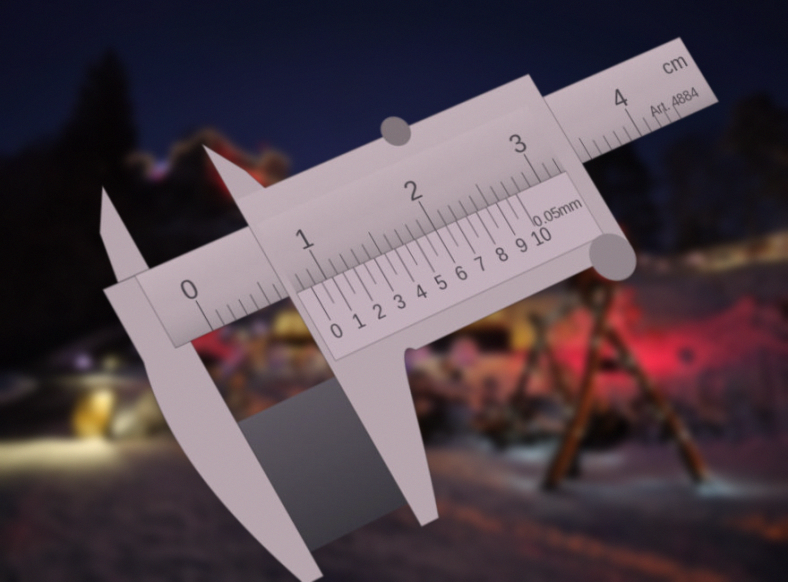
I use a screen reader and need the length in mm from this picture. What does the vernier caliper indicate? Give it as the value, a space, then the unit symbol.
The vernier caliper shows 8.6 mm
